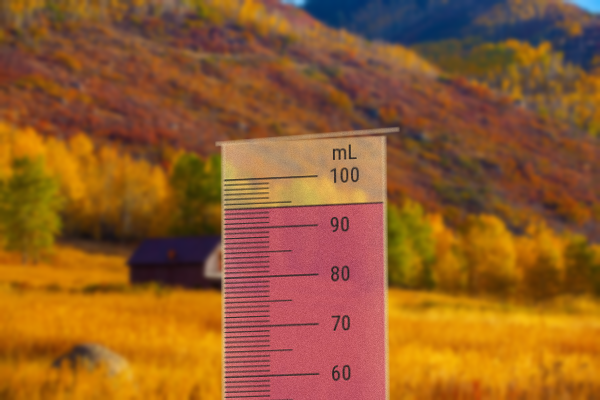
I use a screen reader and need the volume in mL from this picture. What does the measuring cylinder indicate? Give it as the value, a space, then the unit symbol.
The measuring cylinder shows 94 mL
